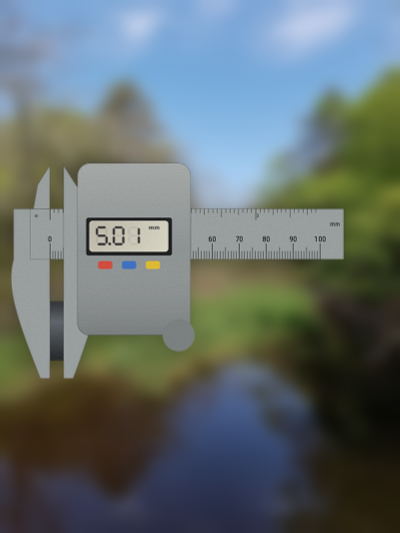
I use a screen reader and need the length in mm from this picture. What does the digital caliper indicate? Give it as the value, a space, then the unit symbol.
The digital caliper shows 5.01 mm
